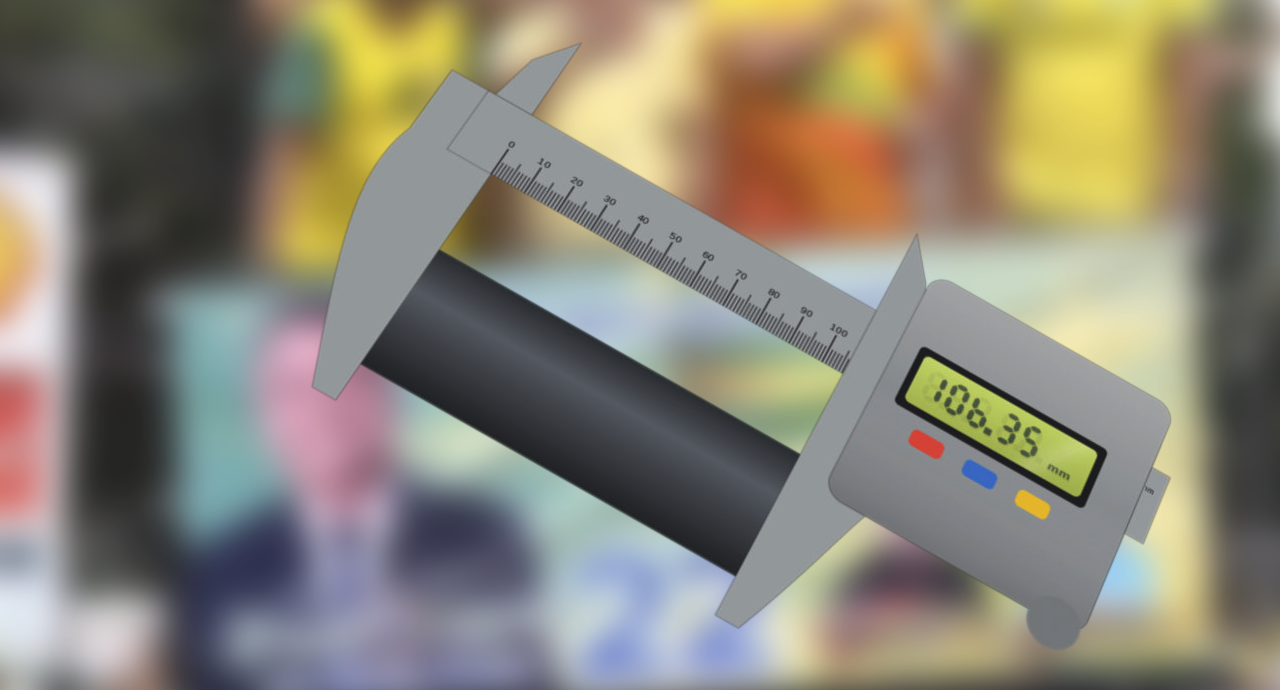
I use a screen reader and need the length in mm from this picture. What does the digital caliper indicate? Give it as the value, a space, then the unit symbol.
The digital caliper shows 106.35 mm
